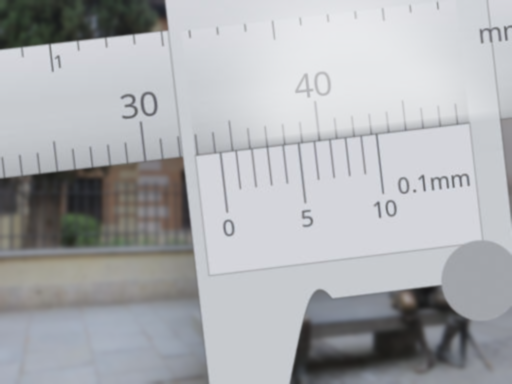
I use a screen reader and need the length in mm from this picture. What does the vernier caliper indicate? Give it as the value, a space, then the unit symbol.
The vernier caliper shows 34.3 mm
